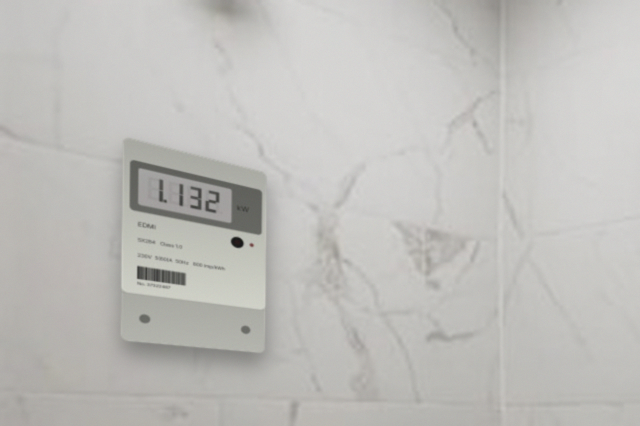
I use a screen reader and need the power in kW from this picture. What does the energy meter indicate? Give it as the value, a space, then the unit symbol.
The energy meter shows 1.132 kW
